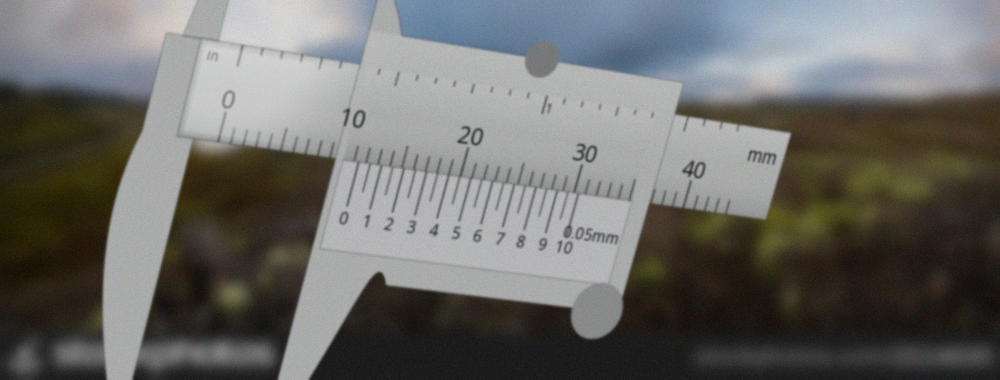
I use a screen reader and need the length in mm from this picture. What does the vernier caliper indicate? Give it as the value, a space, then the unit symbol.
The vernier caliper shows 11.4 mm
